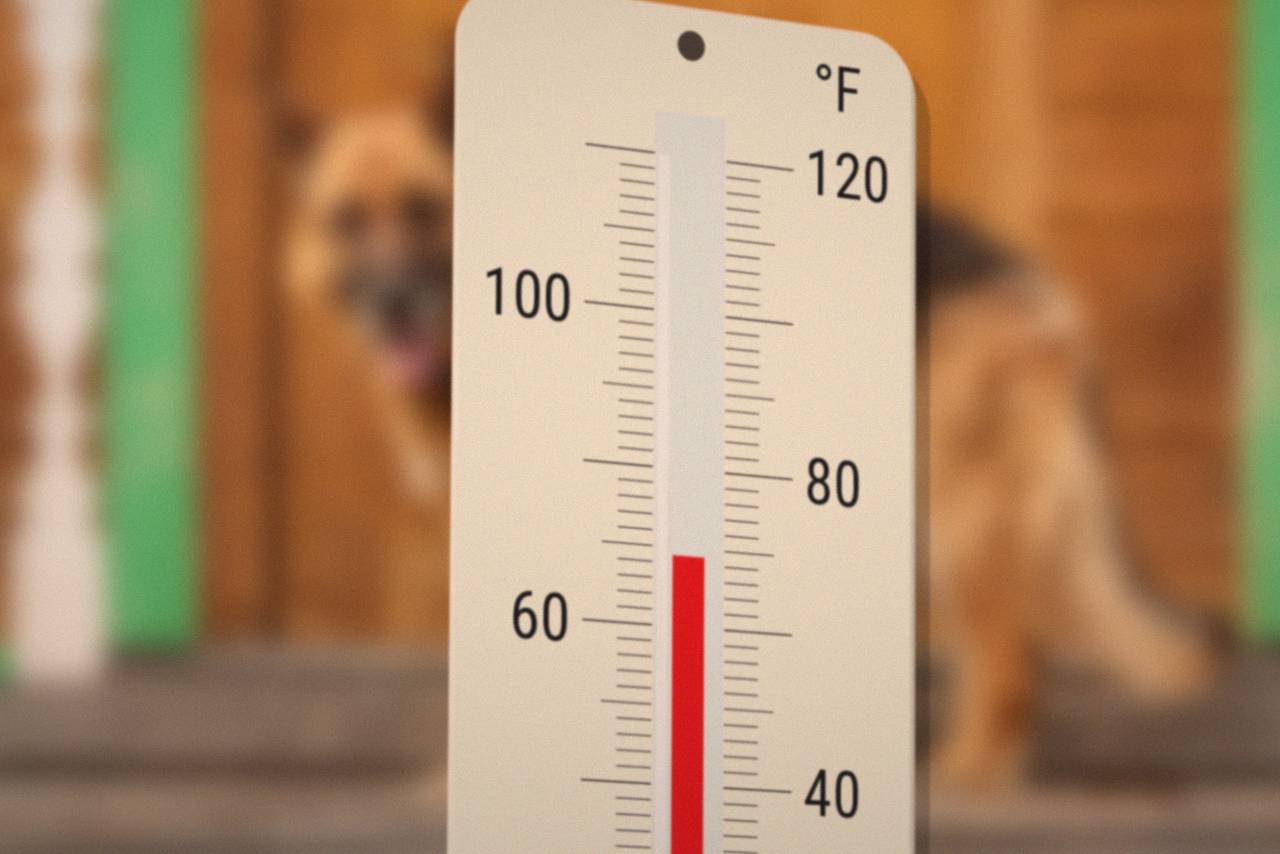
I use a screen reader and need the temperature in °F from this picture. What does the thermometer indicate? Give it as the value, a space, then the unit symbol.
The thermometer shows 69 °F
